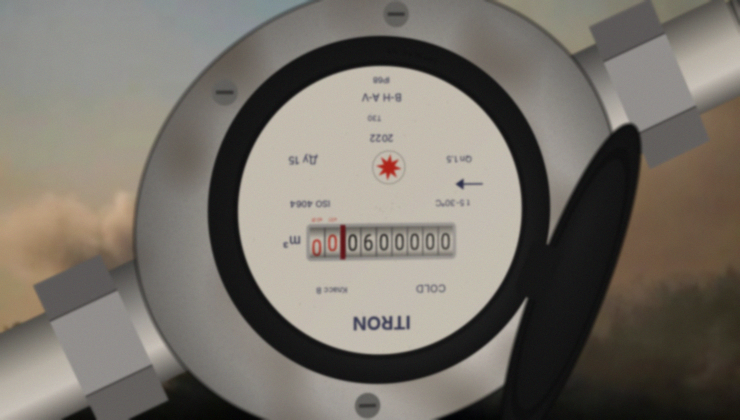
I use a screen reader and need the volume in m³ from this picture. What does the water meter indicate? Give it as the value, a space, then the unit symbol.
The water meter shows 90.00 m³
